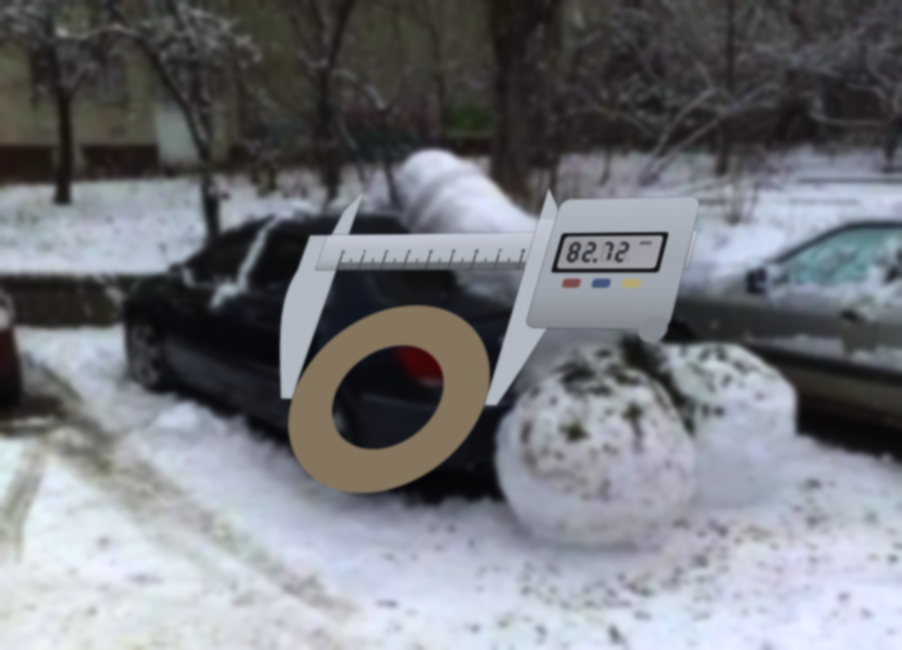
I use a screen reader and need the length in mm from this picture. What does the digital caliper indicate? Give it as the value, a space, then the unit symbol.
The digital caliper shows 82.72 mm
